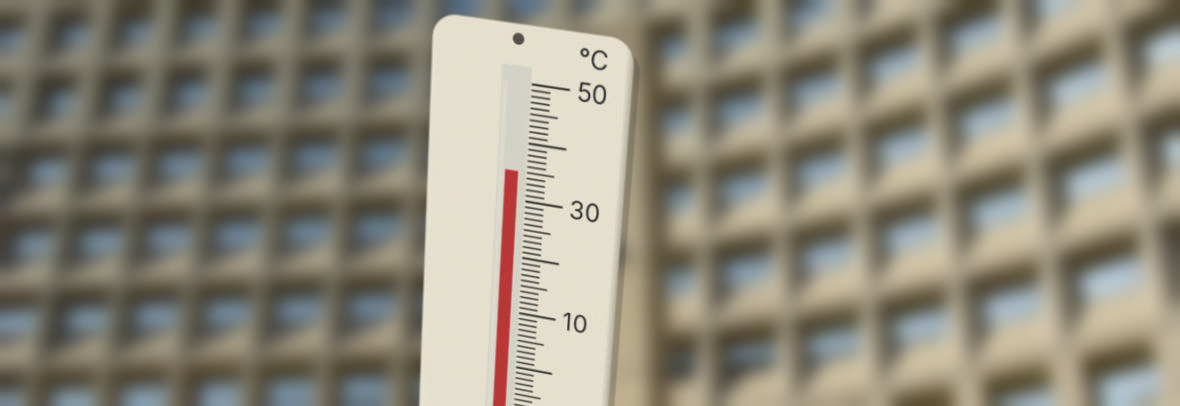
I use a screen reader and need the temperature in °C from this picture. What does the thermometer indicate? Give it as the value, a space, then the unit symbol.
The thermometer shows 35 °C
